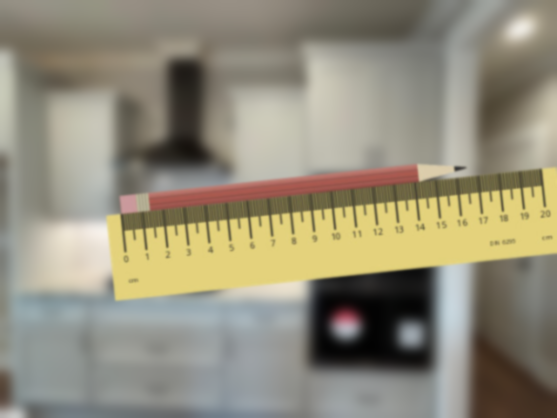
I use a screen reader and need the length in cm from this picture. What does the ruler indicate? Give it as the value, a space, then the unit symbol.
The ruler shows 16.5 cm
